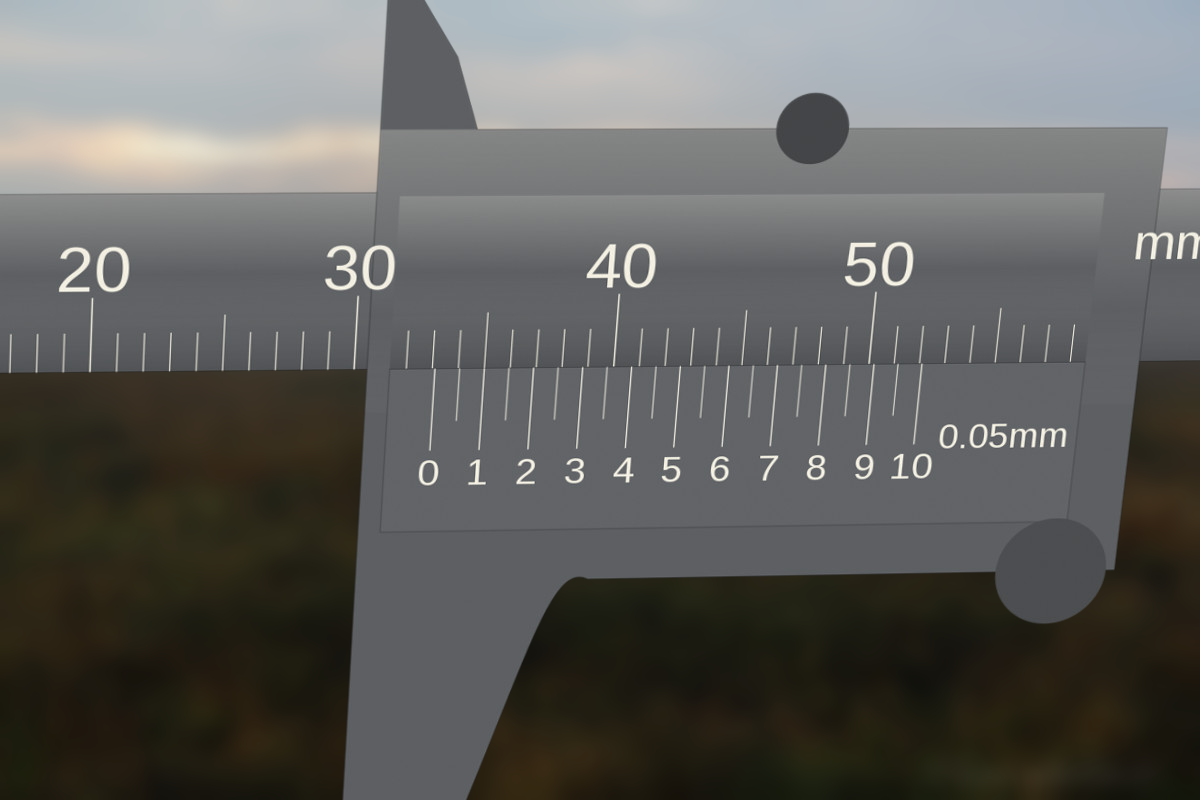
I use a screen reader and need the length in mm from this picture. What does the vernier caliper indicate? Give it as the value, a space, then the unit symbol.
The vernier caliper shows 33.10 mm
